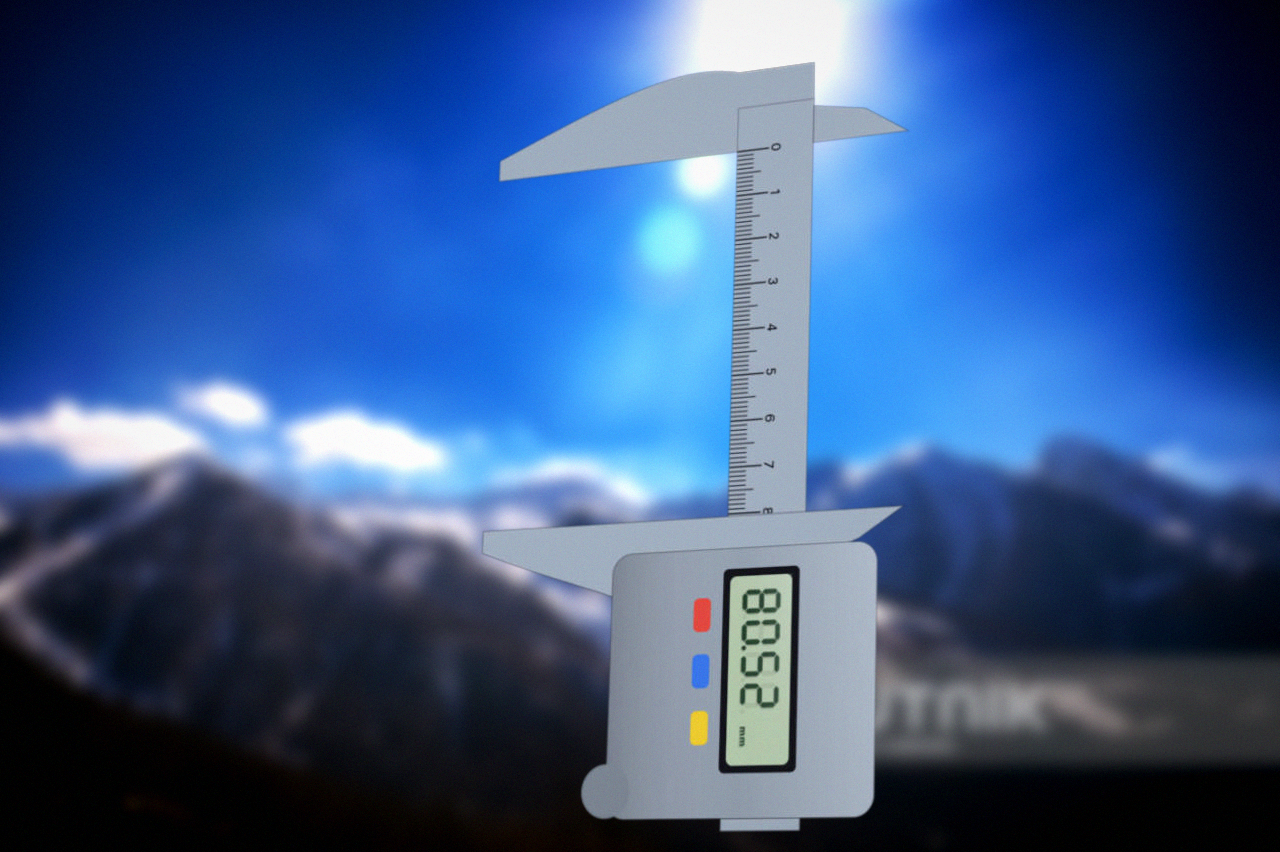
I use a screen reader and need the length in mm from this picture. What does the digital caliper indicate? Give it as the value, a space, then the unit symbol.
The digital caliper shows 80.52 mm
